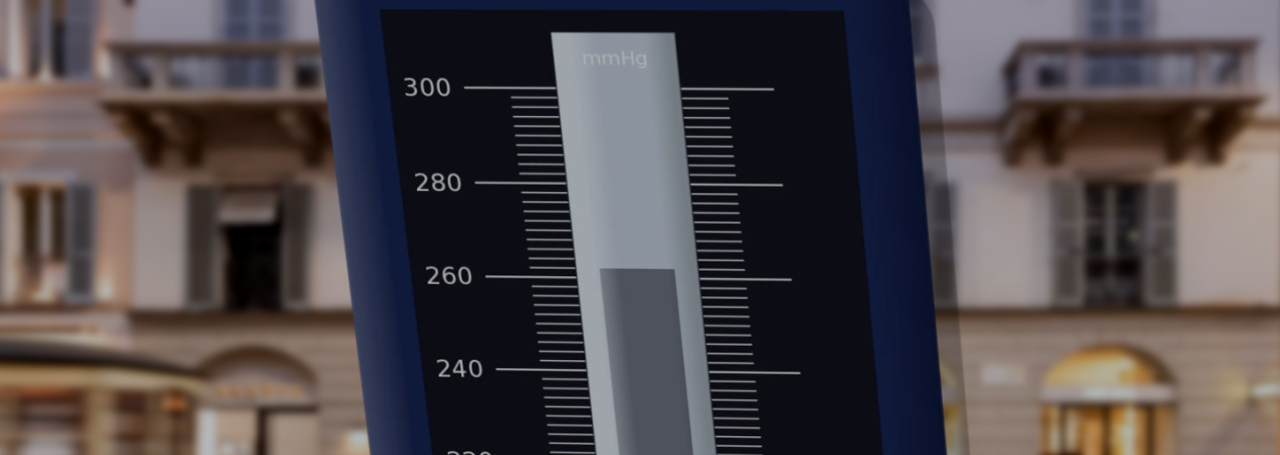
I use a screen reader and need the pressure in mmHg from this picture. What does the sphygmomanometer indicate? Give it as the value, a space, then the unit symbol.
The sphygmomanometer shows 262 mmHg
